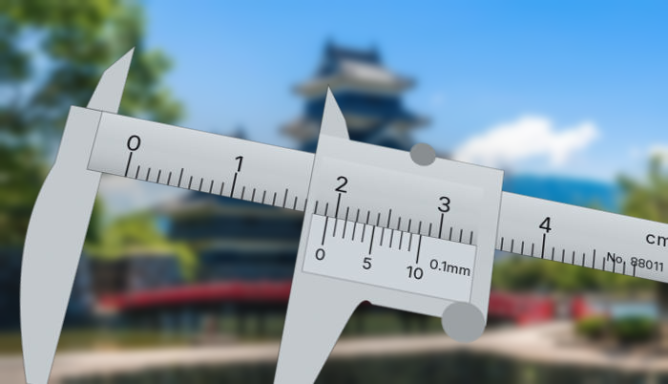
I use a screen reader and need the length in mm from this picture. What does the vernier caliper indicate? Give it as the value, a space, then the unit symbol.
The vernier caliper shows 19.2 mm
